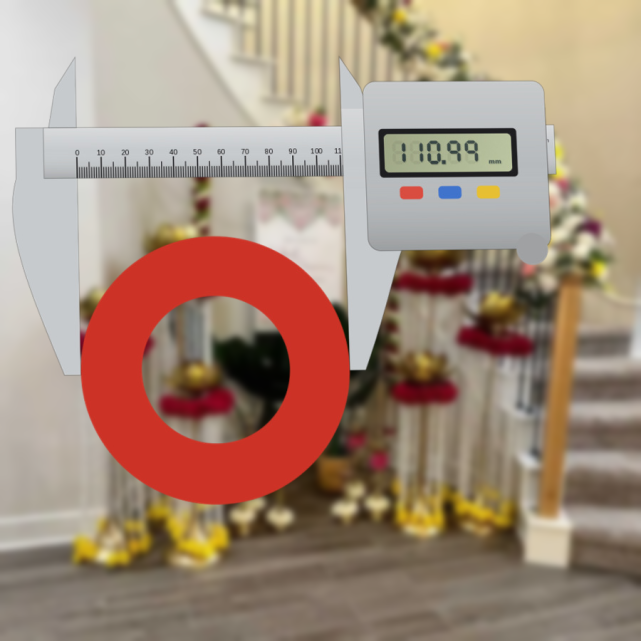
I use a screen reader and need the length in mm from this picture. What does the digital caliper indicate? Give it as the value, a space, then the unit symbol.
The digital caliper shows 110.99 mm
